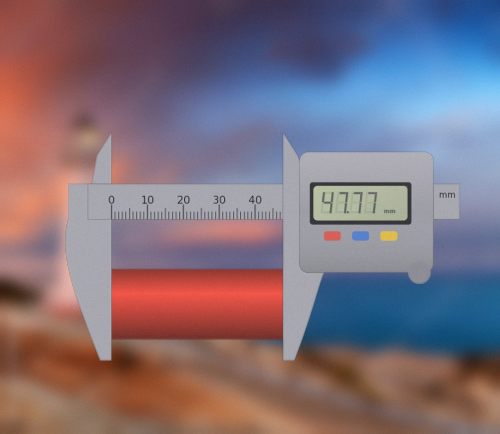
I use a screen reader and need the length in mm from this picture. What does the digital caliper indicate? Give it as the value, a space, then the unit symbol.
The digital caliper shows 47.77 mm
